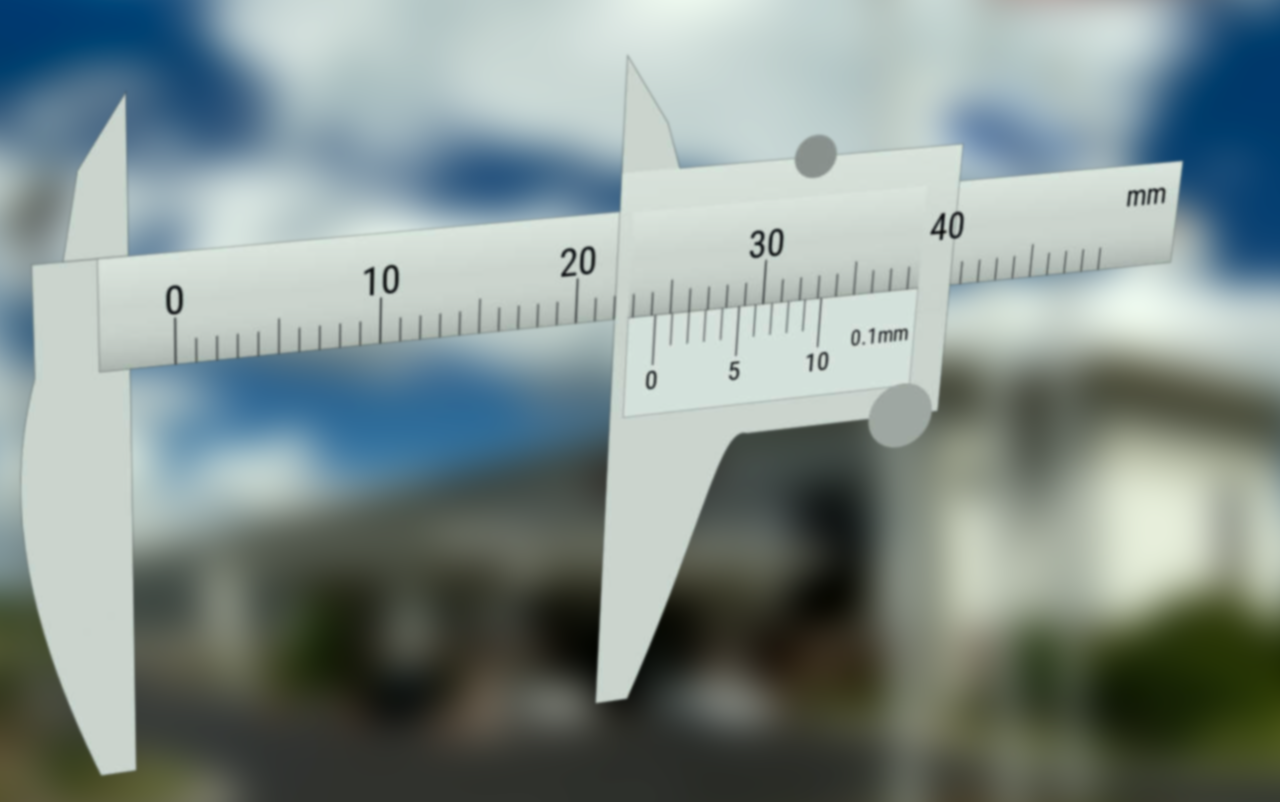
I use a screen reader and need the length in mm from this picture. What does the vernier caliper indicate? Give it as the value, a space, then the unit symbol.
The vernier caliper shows 24.2 mm
